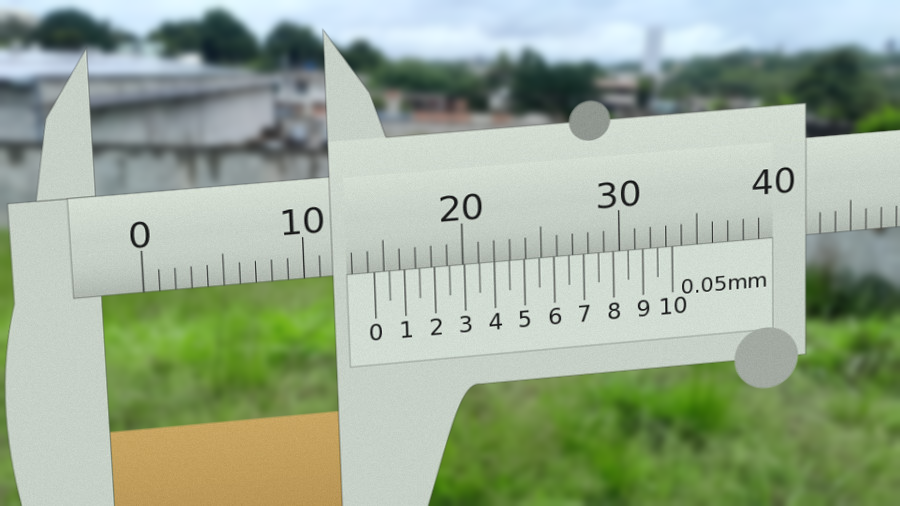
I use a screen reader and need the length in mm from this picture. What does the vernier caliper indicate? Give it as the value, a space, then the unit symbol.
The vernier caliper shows 14.4 mm
